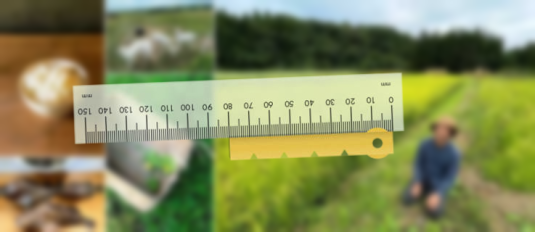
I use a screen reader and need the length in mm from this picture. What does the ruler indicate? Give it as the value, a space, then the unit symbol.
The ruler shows 80 mm
